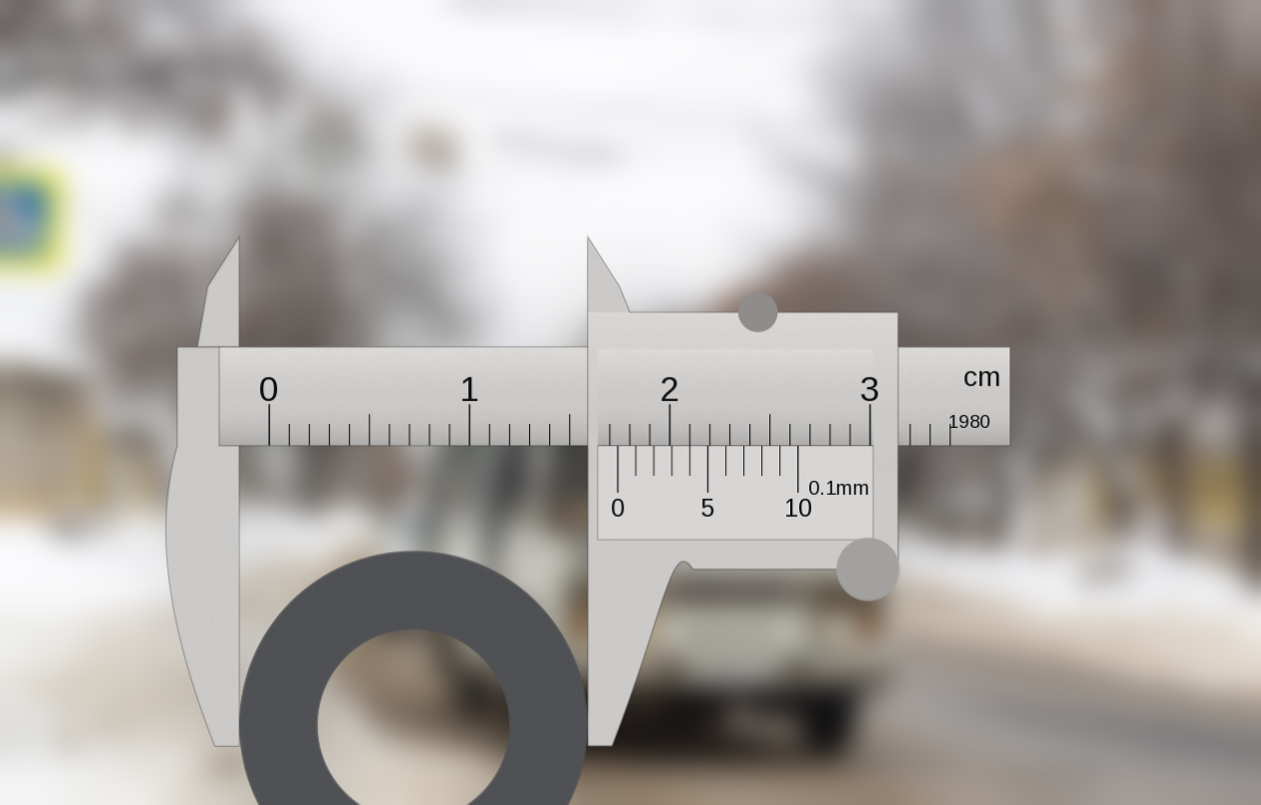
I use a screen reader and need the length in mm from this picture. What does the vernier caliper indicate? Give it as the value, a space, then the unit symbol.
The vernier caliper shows 17.4 mm
